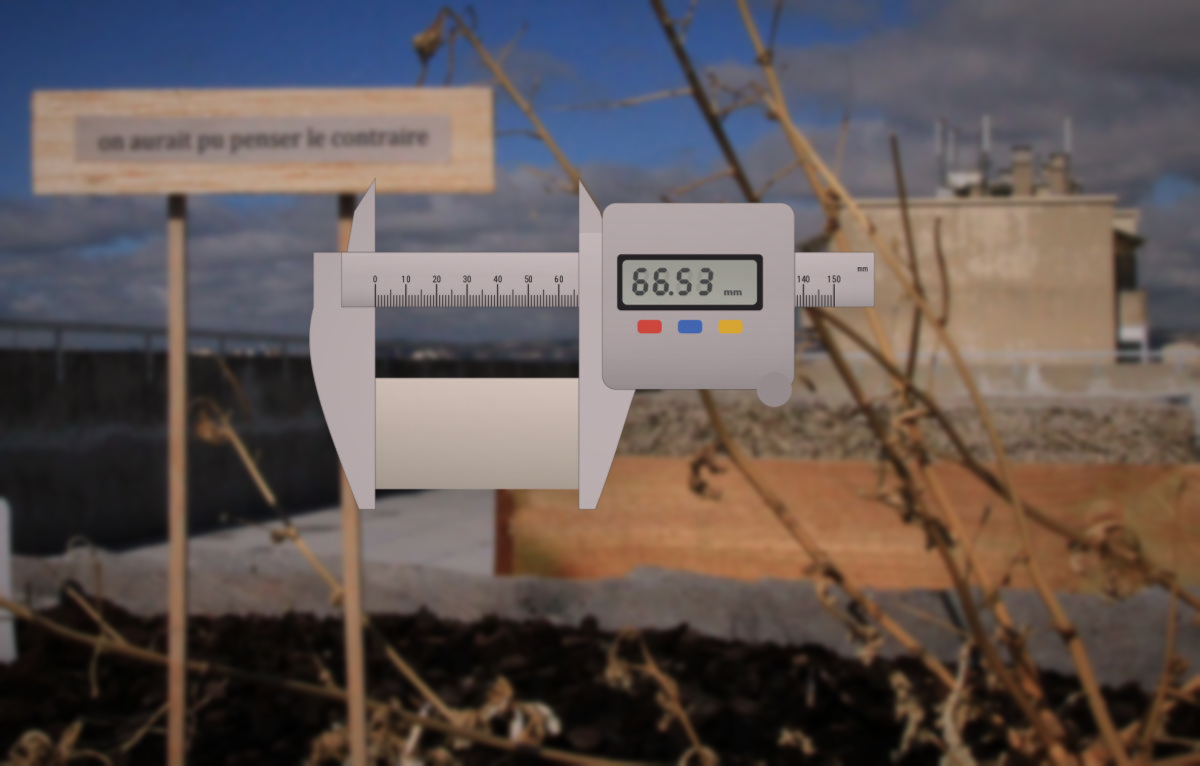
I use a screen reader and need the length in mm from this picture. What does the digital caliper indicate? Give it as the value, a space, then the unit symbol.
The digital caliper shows 66.53 mm
